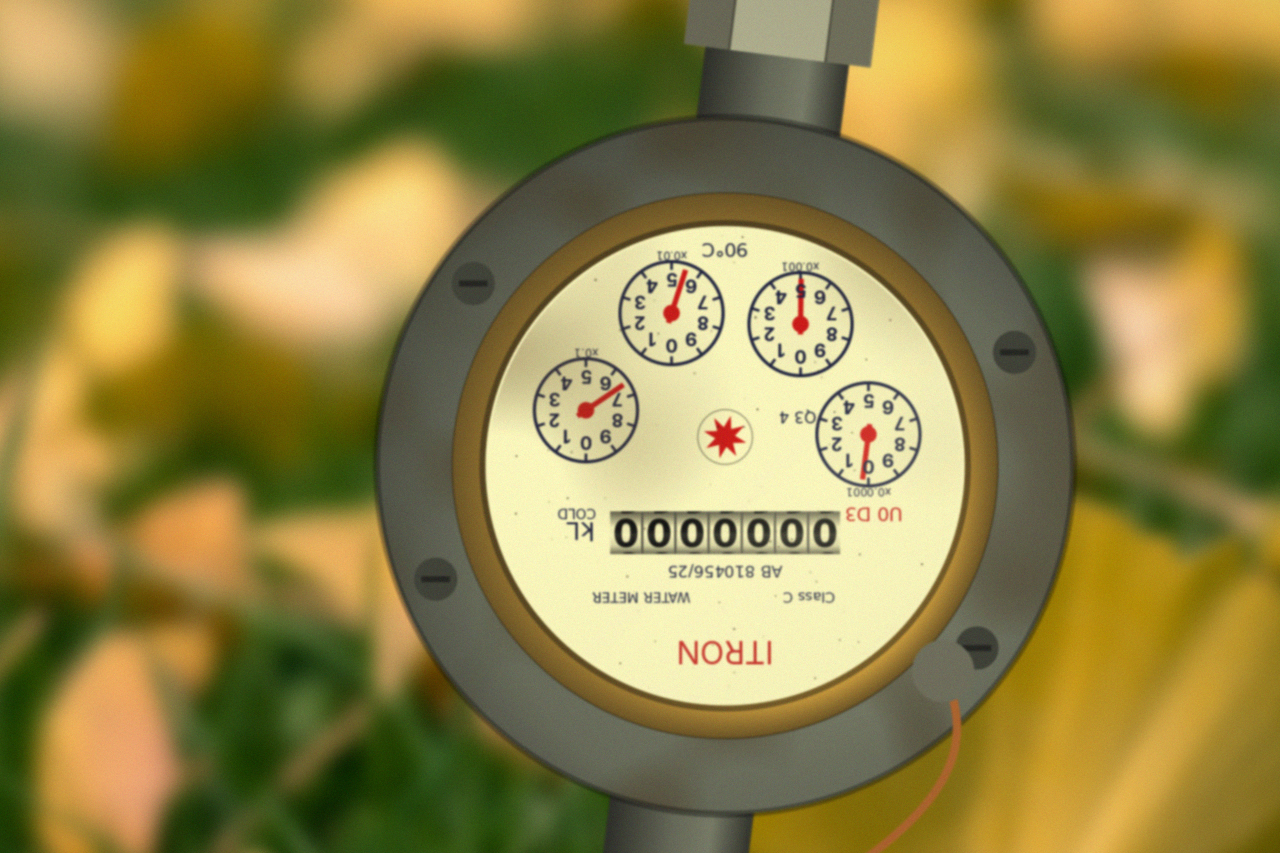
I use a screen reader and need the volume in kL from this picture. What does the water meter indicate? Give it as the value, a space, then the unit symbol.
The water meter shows 0.6550 kL
